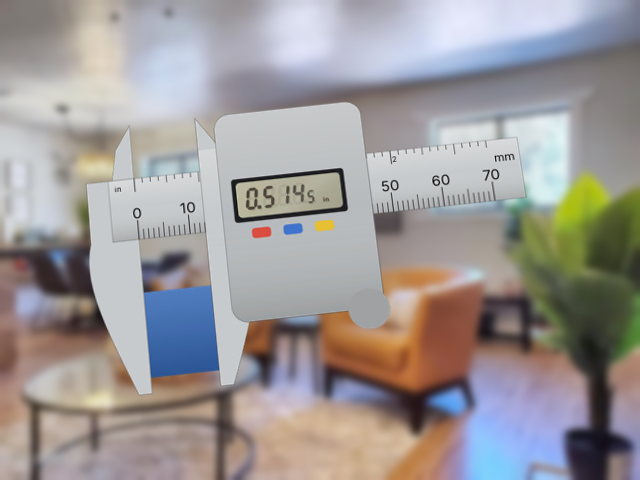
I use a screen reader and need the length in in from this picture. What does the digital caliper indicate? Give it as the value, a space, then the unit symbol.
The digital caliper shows 0.5145 in
